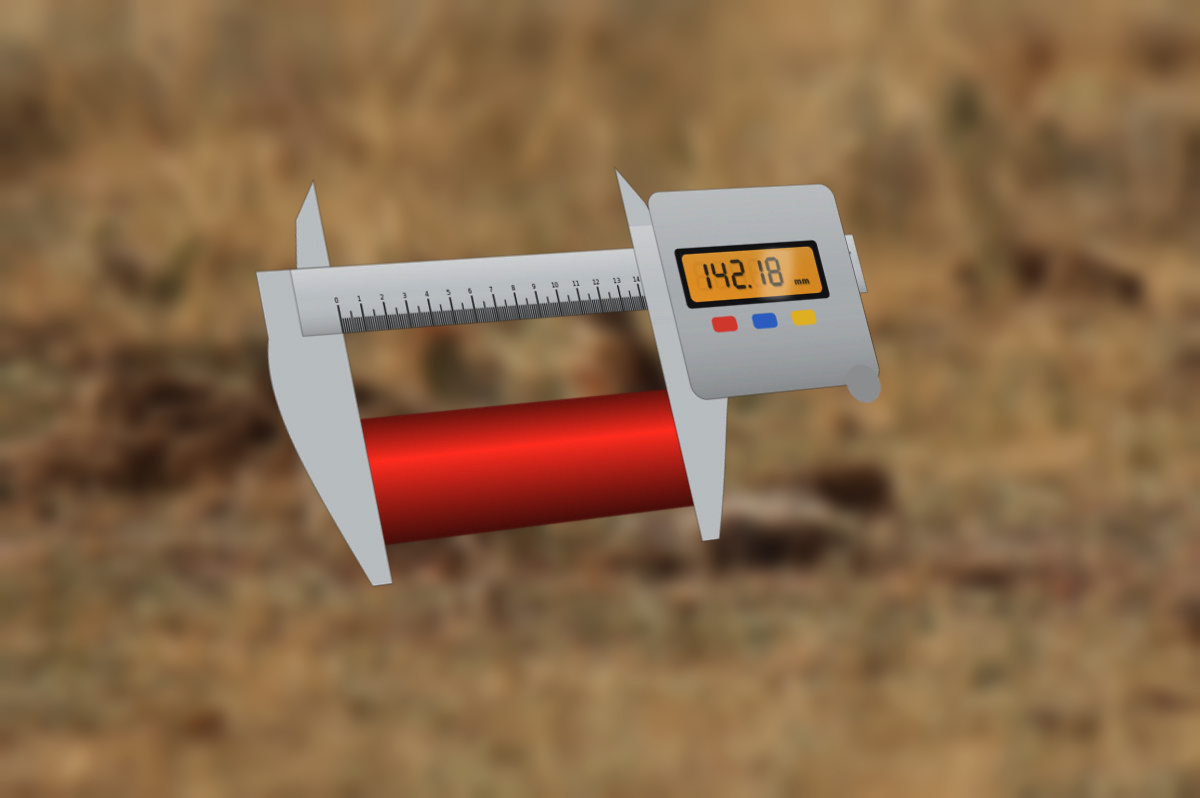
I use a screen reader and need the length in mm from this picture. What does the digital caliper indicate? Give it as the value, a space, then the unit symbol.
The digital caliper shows 142.18 mm
